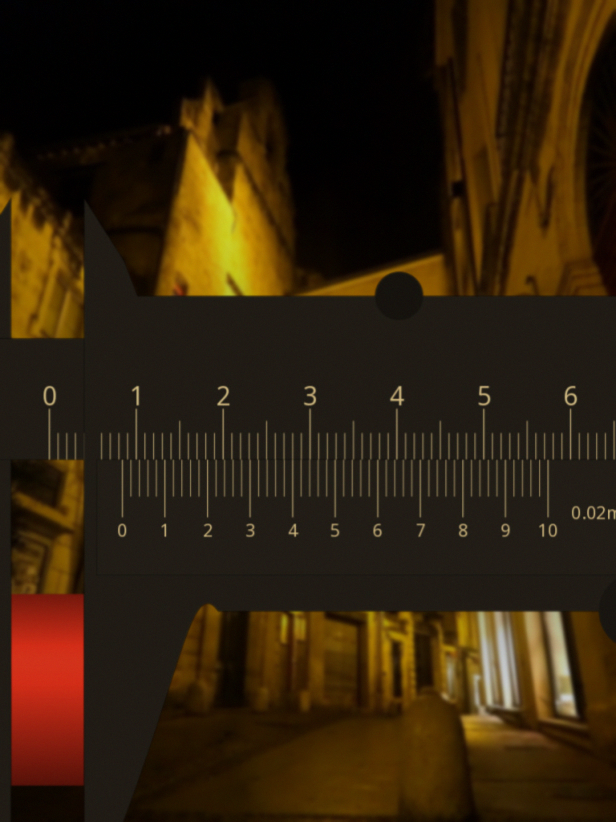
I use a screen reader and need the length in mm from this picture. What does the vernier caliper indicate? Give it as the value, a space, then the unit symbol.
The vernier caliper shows 8.4 mm
